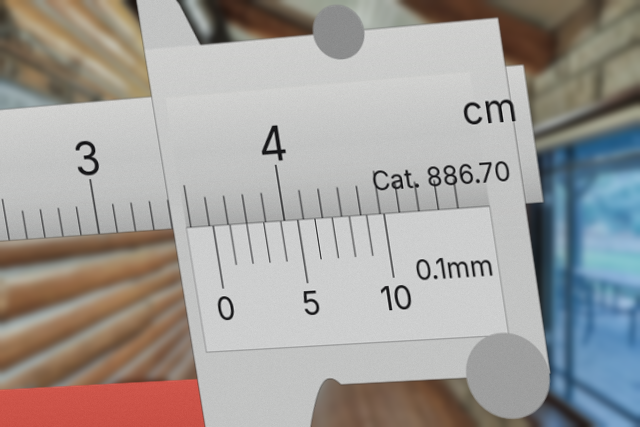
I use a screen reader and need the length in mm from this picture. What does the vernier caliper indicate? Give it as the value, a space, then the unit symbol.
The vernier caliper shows 36.2 mm
